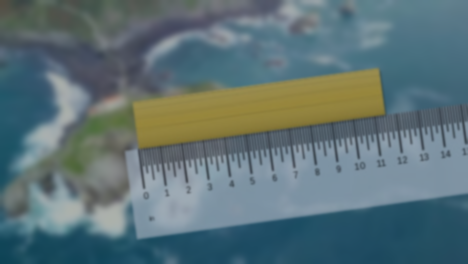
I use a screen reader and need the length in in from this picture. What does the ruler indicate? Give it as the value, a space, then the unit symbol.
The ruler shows 11.5 in
